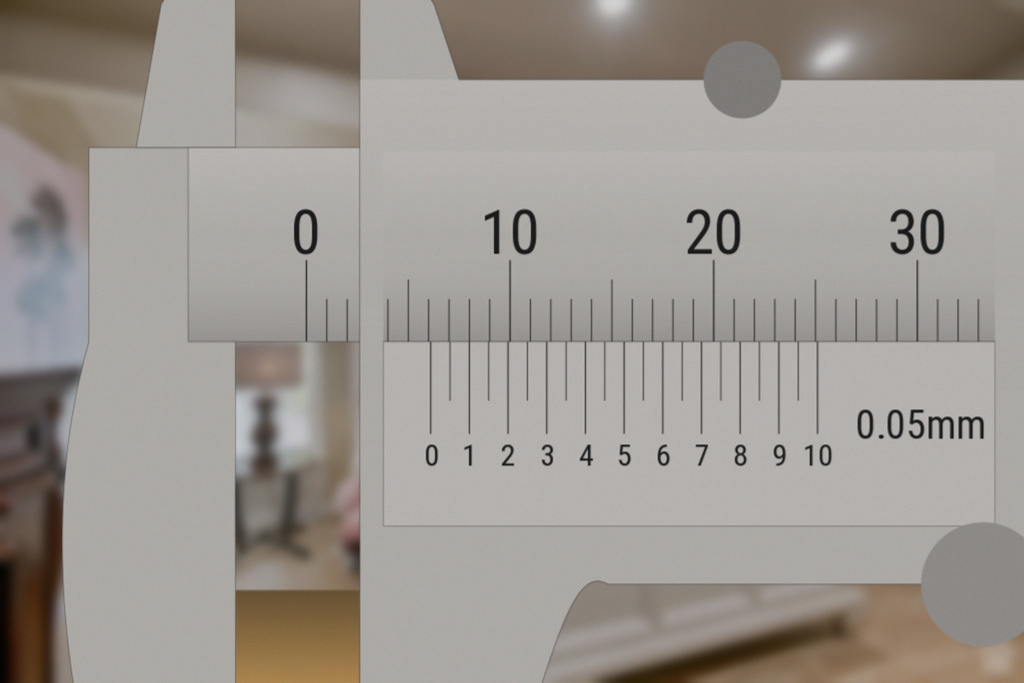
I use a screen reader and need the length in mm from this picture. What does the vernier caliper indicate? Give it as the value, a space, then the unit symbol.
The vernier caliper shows 6.1 mm
